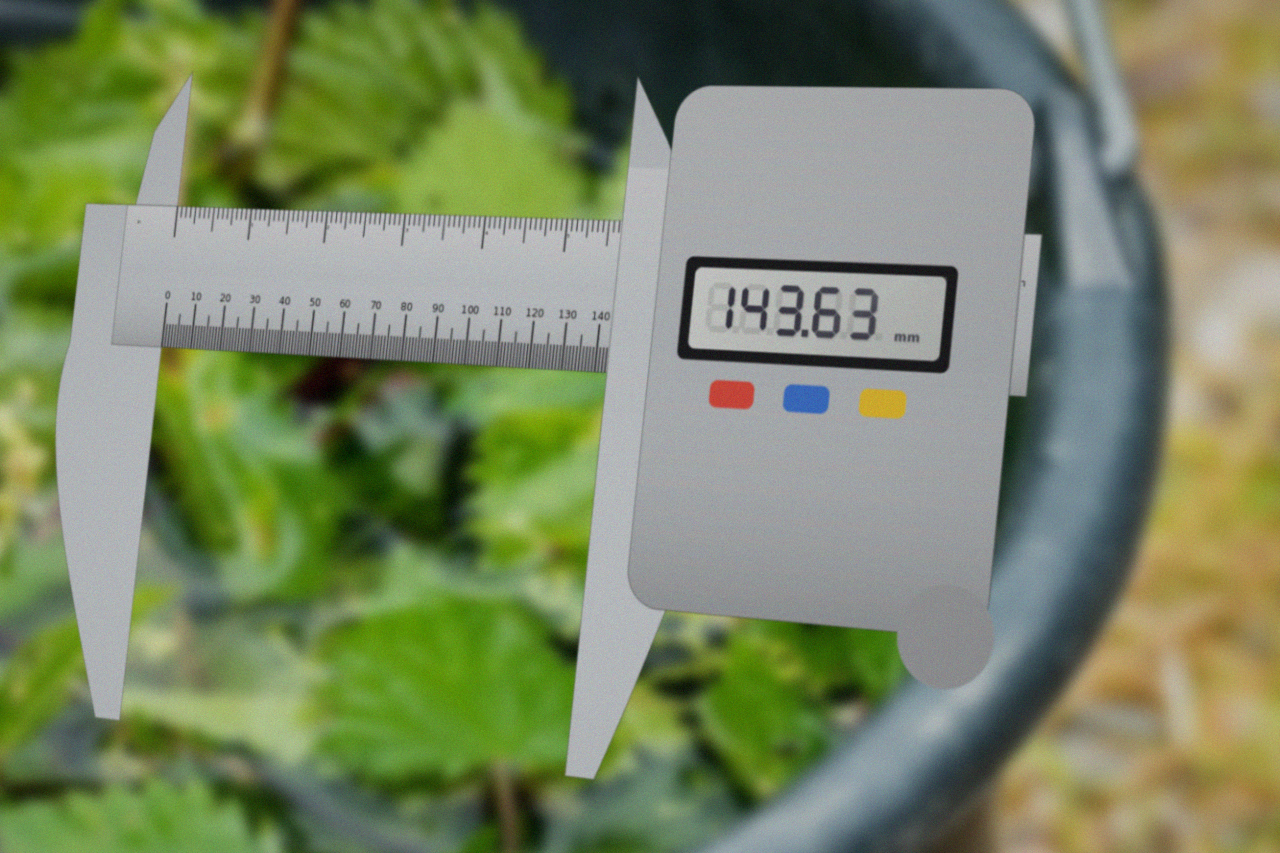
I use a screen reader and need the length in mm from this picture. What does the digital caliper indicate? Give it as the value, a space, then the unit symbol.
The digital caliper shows 143.63 mm
